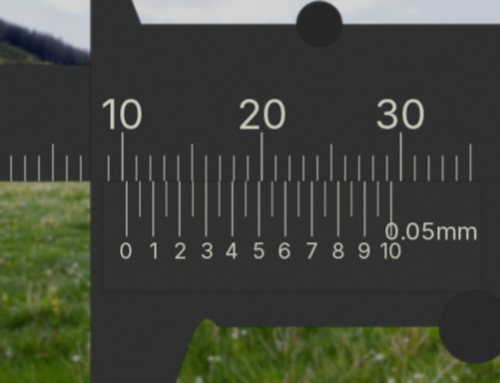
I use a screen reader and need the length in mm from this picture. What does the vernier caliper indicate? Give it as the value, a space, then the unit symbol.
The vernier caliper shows 10.3 mm
